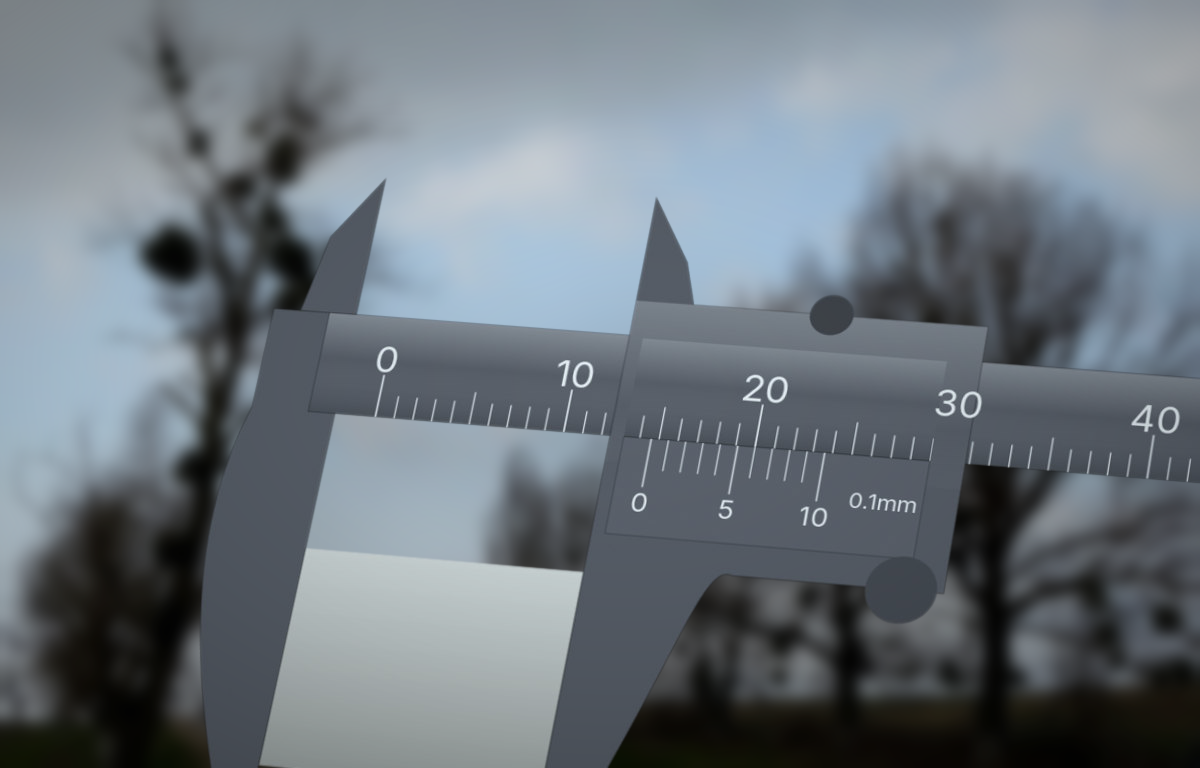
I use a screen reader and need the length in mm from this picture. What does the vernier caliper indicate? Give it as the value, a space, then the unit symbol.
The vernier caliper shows 14.6 mm
